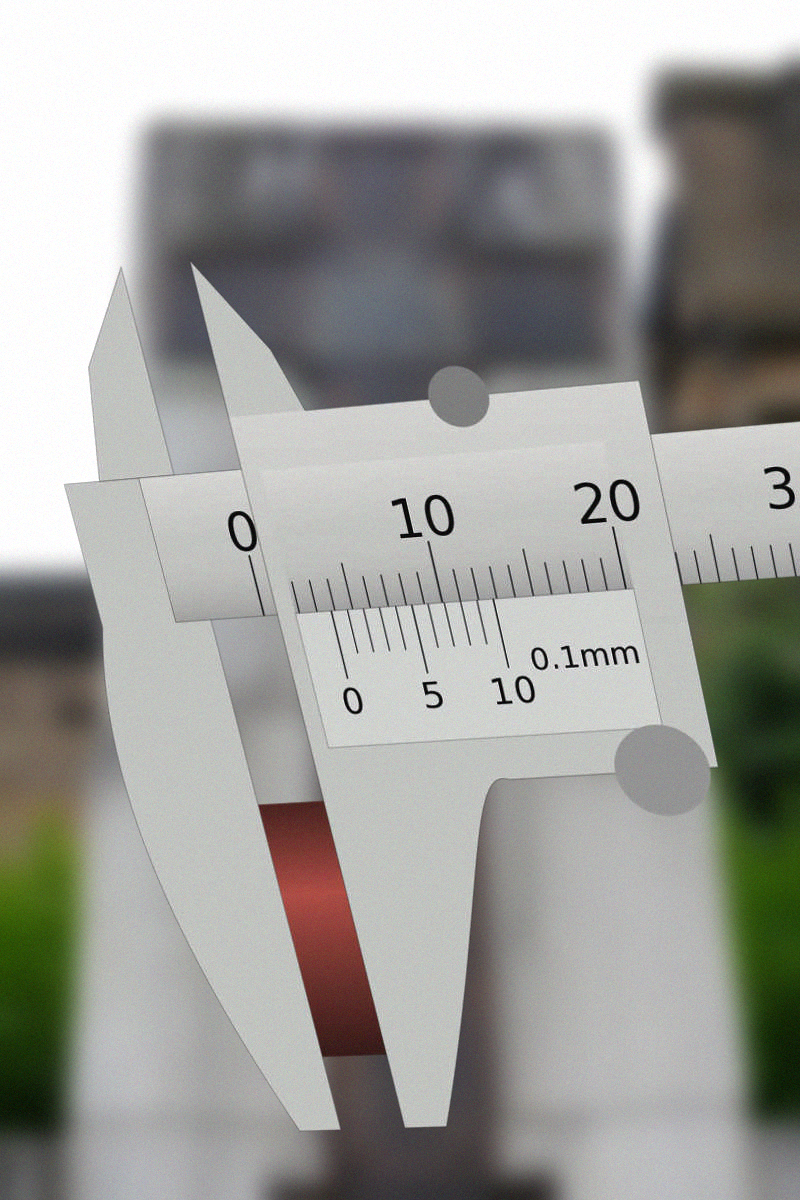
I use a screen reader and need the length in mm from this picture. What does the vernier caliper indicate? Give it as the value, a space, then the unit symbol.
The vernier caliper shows 3.8 mm
